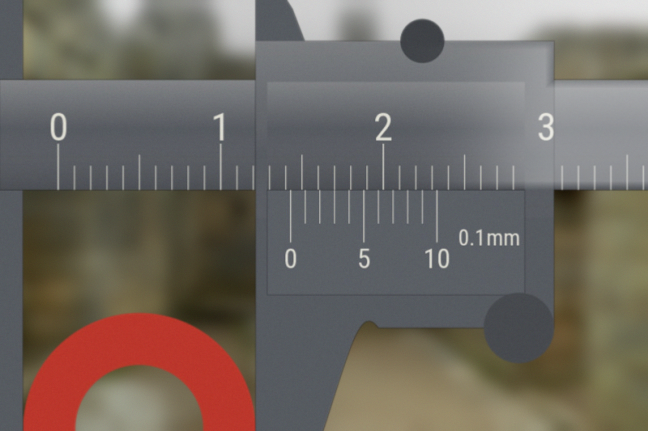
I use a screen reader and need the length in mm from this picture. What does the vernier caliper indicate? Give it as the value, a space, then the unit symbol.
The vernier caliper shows 14.3 mm
